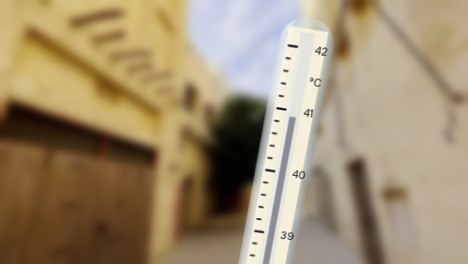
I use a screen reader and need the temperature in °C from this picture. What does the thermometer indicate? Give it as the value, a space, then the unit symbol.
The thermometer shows 40.9 °C
